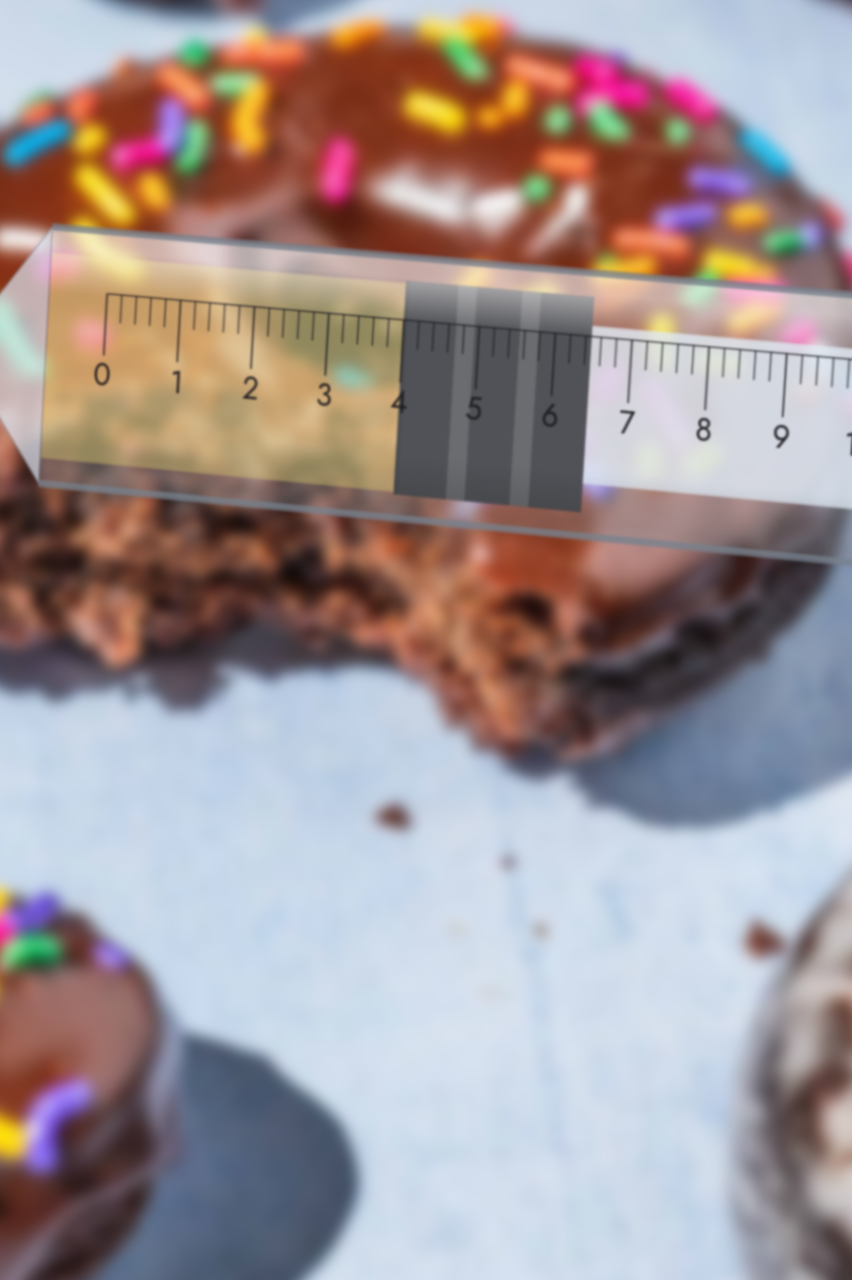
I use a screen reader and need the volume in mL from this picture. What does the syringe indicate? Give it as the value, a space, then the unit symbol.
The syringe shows 4 mL
